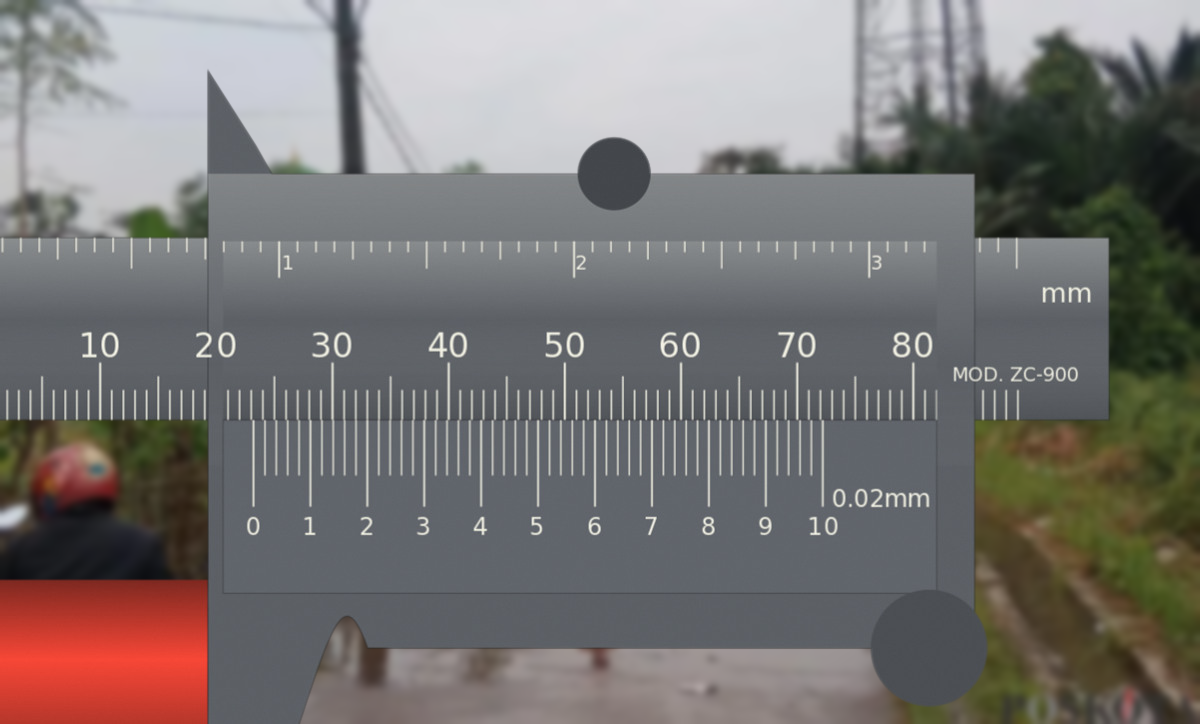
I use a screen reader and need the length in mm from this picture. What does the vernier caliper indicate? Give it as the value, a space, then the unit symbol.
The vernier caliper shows 23.2 mm
